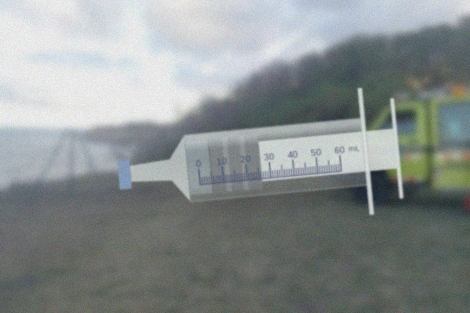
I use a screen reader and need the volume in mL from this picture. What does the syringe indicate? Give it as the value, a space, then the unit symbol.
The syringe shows 5 mL
